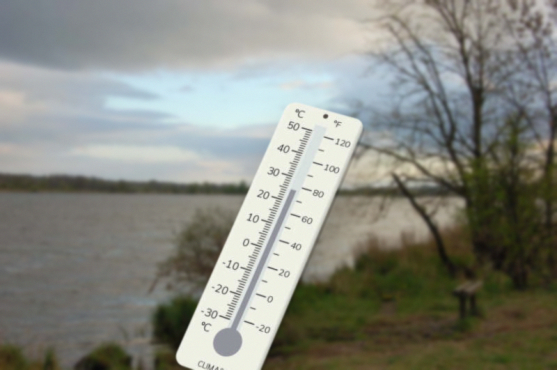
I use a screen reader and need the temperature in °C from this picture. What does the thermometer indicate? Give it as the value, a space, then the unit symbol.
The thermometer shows 25 °C
